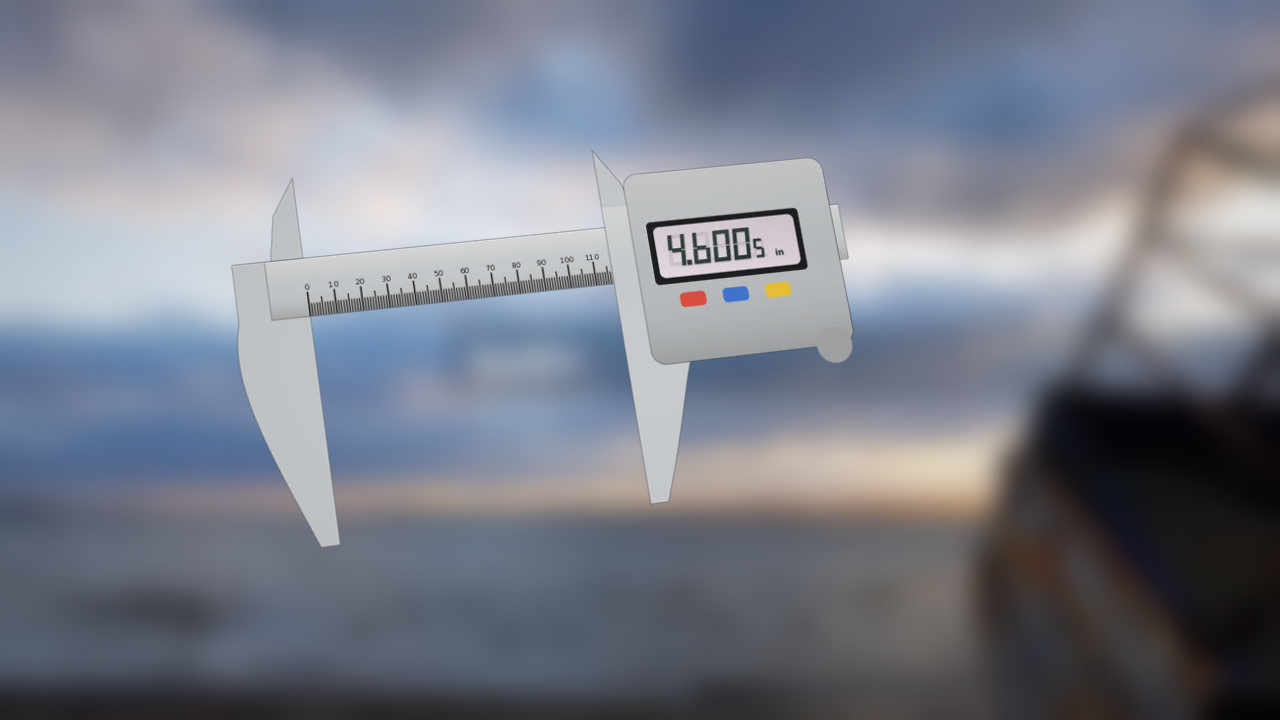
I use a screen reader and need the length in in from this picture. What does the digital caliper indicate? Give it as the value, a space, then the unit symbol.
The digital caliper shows 4.6005 in
